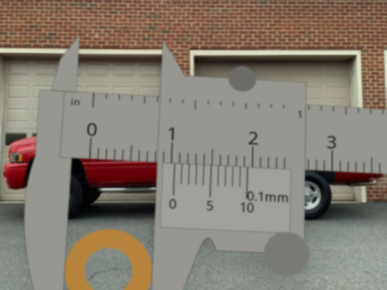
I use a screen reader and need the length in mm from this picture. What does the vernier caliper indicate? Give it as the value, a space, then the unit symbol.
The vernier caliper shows 10.4 mm
